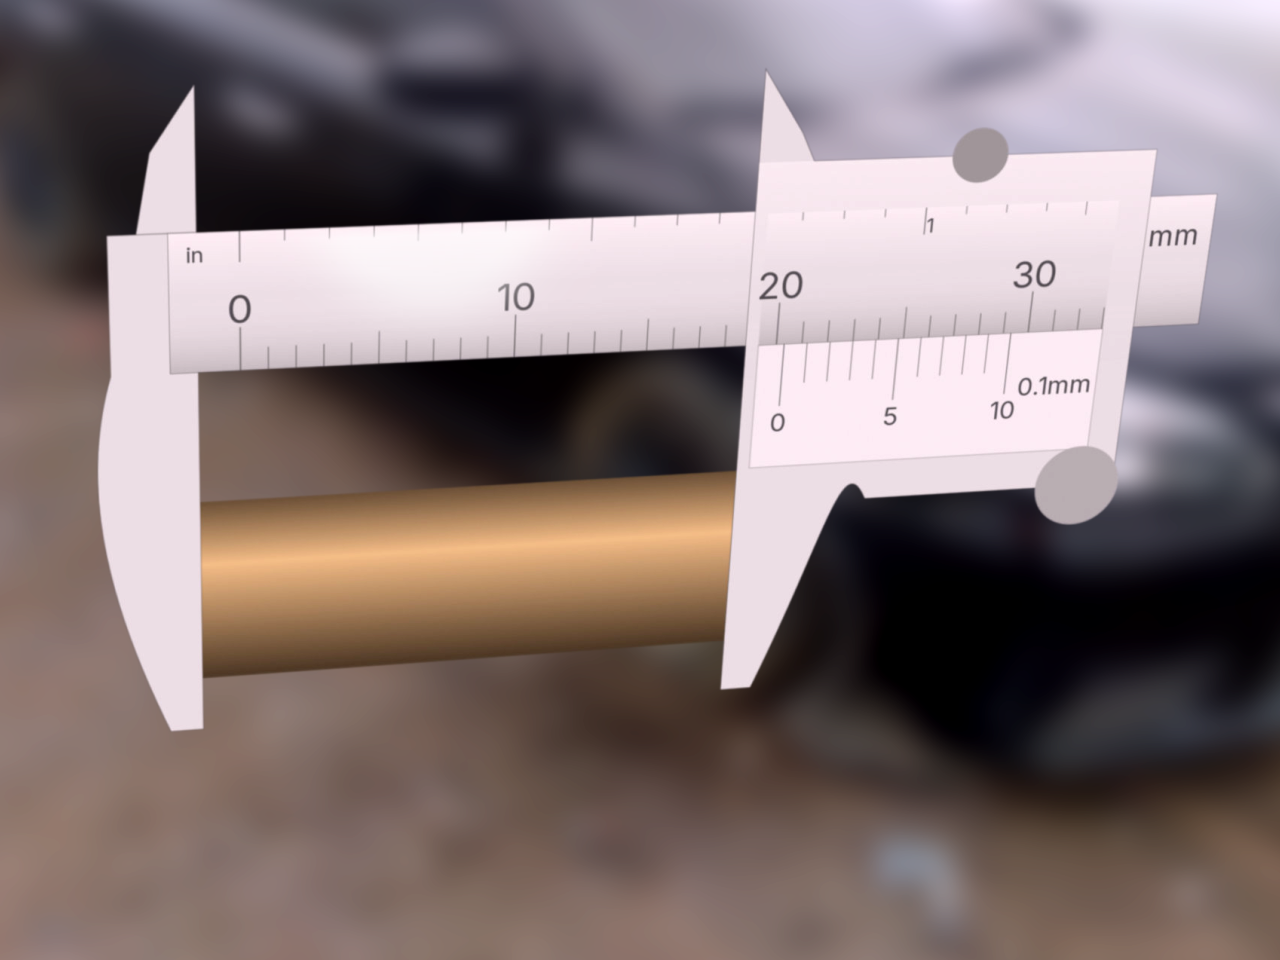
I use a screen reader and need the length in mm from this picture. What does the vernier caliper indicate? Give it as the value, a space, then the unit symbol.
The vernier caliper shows 20.3 mm
